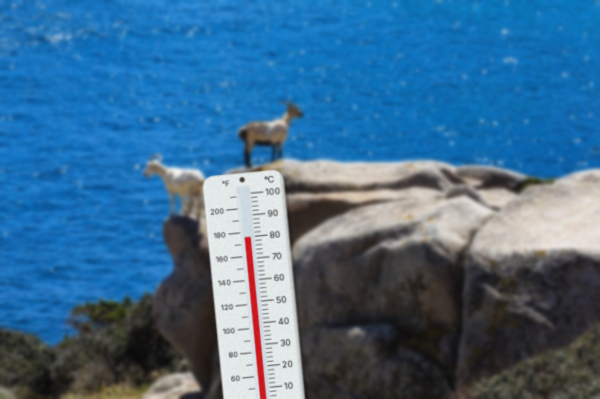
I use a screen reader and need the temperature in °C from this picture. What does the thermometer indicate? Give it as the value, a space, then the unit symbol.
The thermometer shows 80 °C
